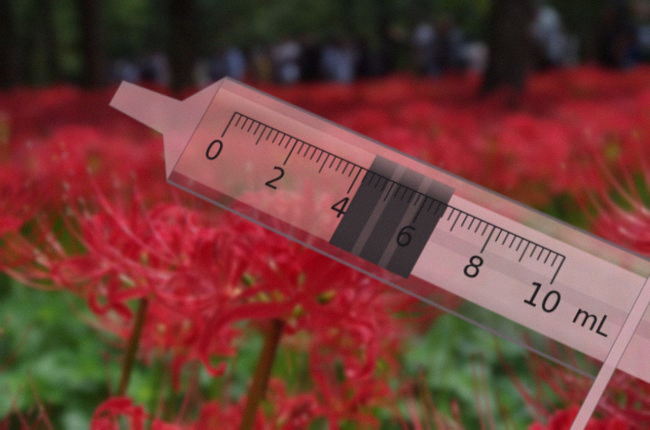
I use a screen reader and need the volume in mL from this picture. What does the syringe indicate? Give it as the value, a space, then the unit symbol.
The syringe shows 4.2 mL
